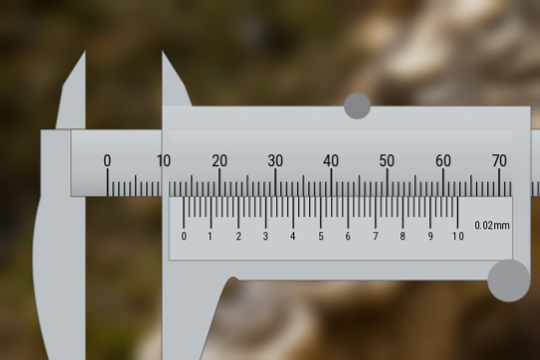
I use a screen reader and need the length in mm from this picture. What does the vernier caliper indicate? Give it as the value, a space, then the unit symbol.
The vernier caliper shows 13.6 mm
